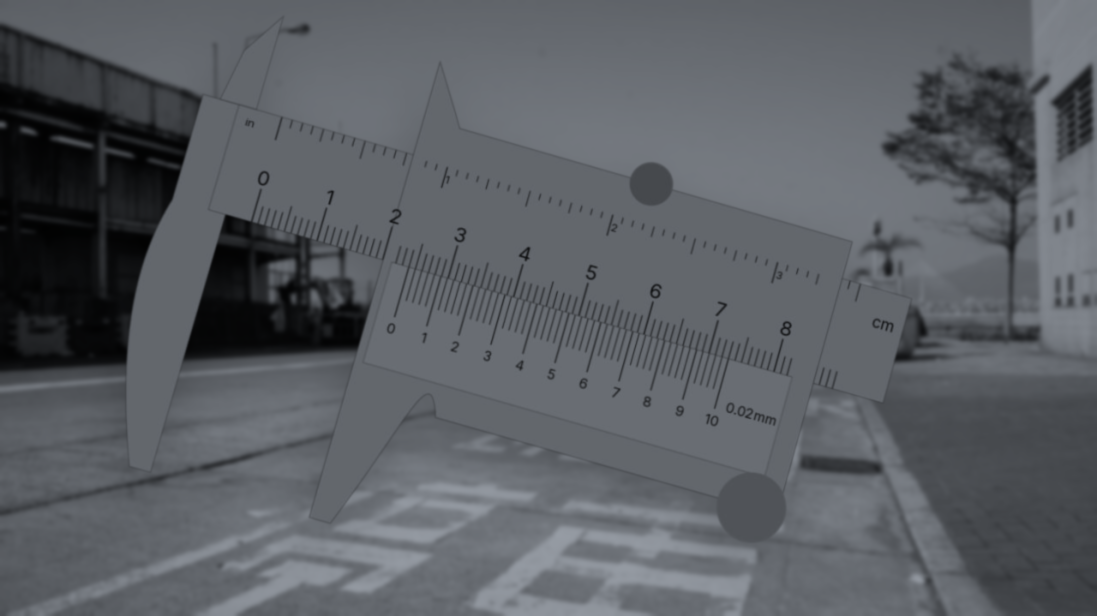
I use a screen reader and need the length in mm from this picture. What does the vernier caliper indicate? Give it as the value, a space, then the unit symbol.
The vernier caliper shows 24.0 mm
